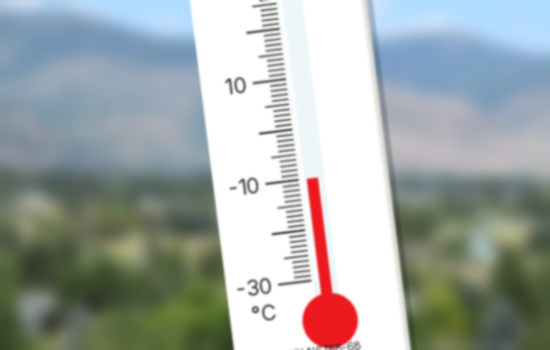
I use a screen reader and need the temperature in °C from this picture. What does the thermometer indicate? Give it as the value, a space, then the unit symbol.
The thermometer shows -10 °C
